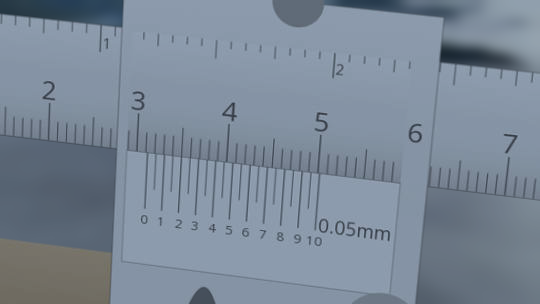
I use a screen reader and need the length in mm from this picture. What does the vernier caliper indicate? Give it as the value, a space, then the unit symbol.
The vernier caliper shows 31.2 mm
